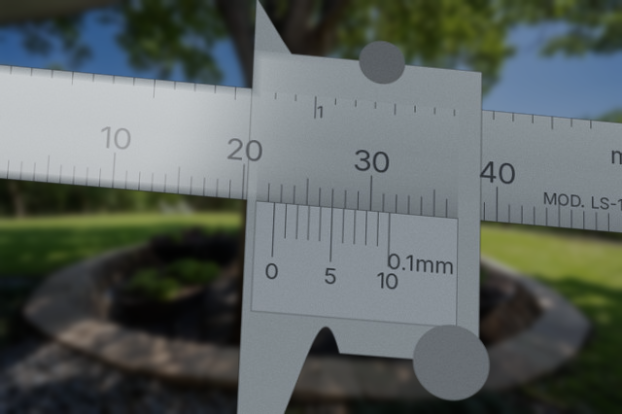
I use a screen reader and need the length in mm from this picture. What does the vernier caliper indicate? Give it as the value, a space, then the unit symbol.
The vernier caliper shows 22.5 mm
